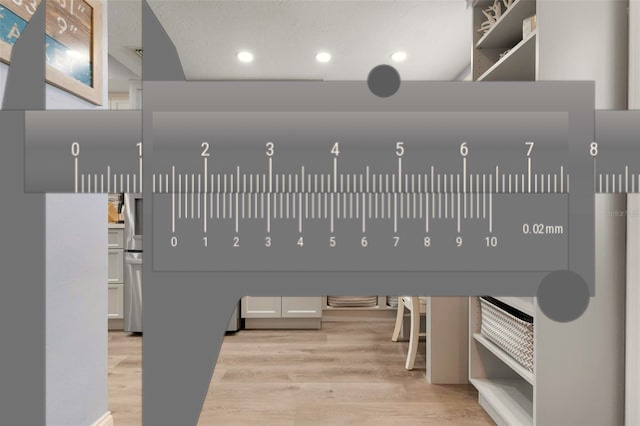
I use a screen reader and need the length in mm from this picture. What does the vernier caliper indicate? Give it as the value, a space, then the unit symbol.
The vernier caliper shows 15.0 mm
